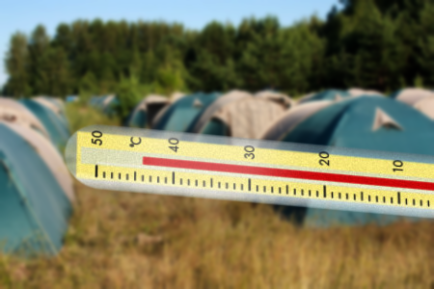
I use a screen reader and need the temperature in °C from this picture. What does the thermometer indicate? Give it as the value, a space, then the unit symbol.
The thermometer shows 44 °C
